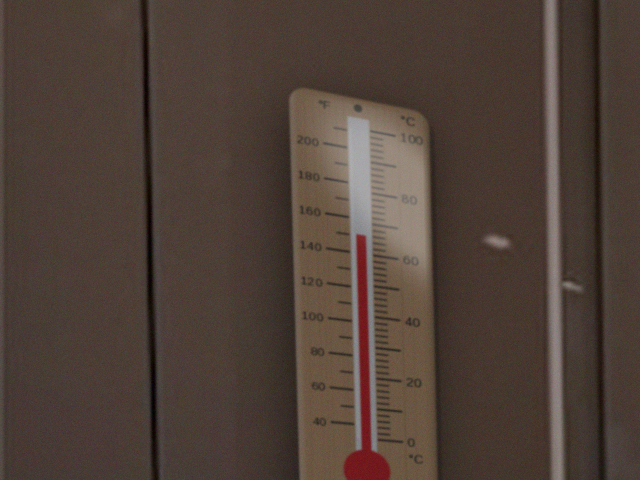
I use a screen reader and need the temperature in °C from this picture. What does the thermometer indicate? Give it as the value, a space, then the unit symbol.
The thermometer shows 66 °C
